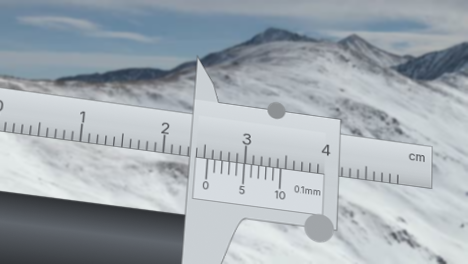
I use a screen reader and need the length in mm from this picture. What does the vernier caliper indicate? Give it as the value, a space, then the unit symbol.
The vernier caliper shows 25.4 mm
